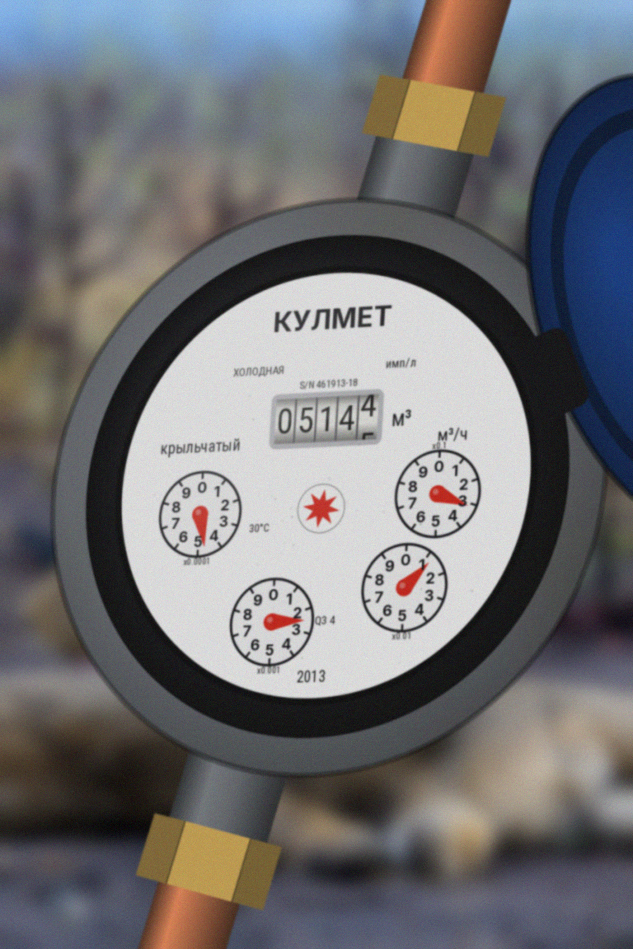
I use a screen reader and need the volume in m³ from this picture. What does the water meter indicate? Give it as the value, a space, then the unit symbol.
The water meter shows 5144.3124 m³
